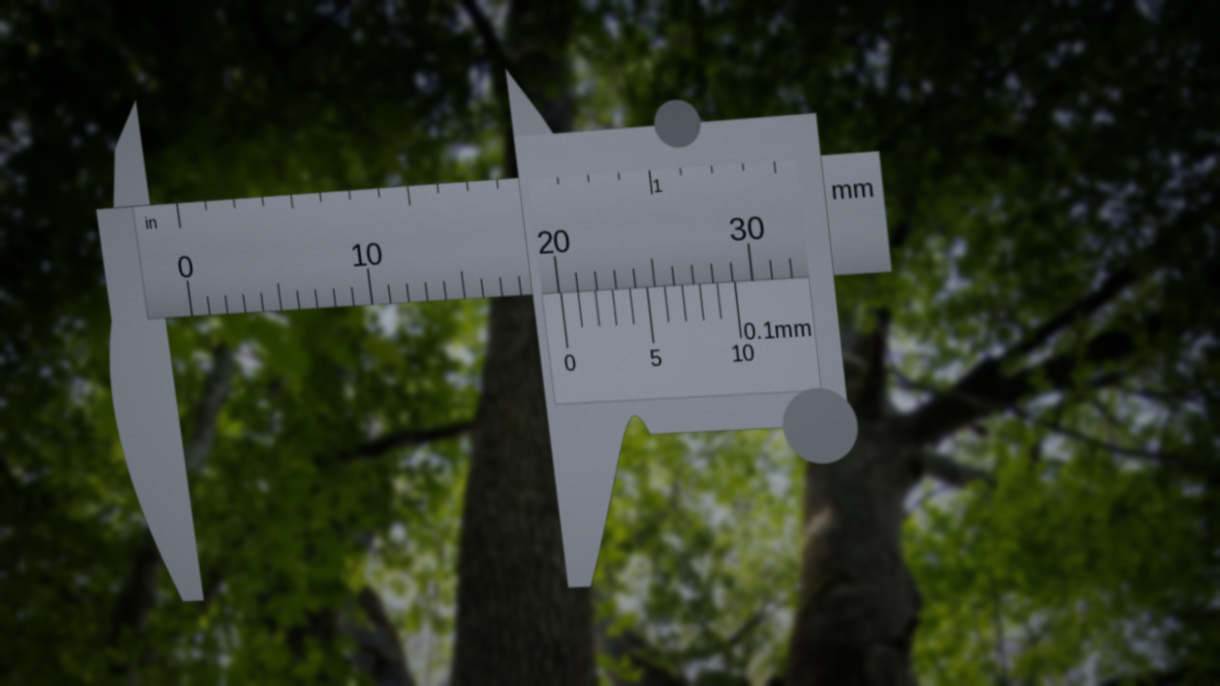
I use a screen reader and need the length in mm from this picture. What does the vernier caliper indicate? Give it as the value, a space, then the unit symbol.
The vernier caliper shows 20.1 mm
